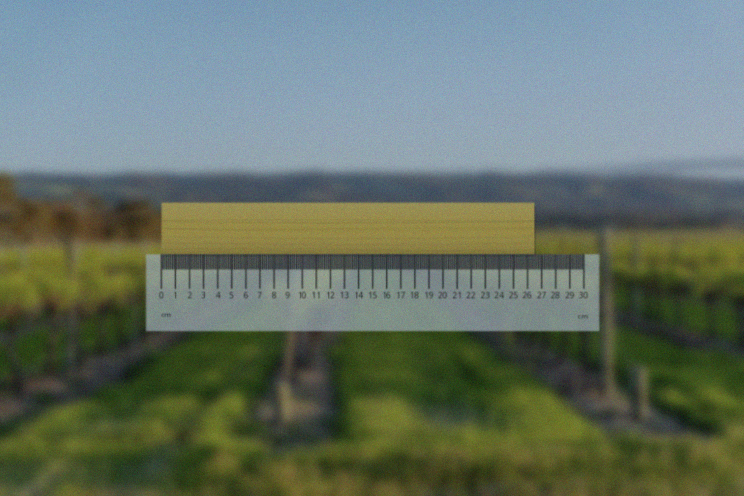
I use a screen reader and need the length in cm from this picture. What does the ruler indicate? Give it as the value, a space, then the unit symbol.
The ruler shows 26.5 cm
